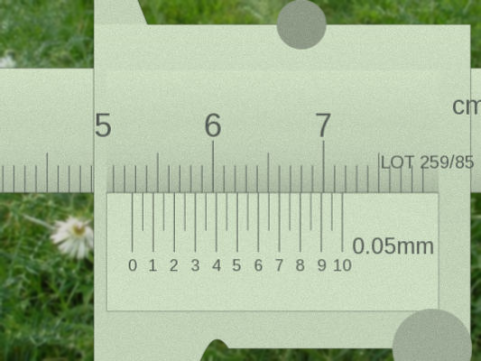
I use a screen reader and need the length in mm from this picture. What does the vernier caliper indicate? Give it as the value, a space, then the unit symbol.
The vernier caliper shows 52.7 mm
